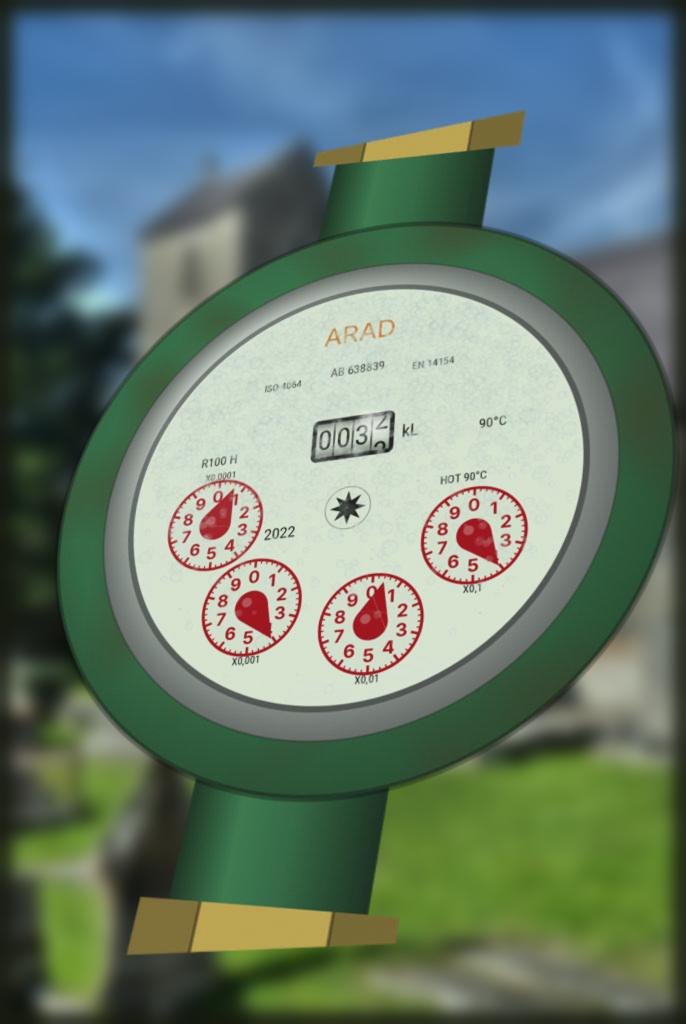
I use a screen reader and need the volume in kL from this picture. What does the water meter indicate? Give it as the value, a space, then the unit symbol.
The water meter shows 32.4040 kL
